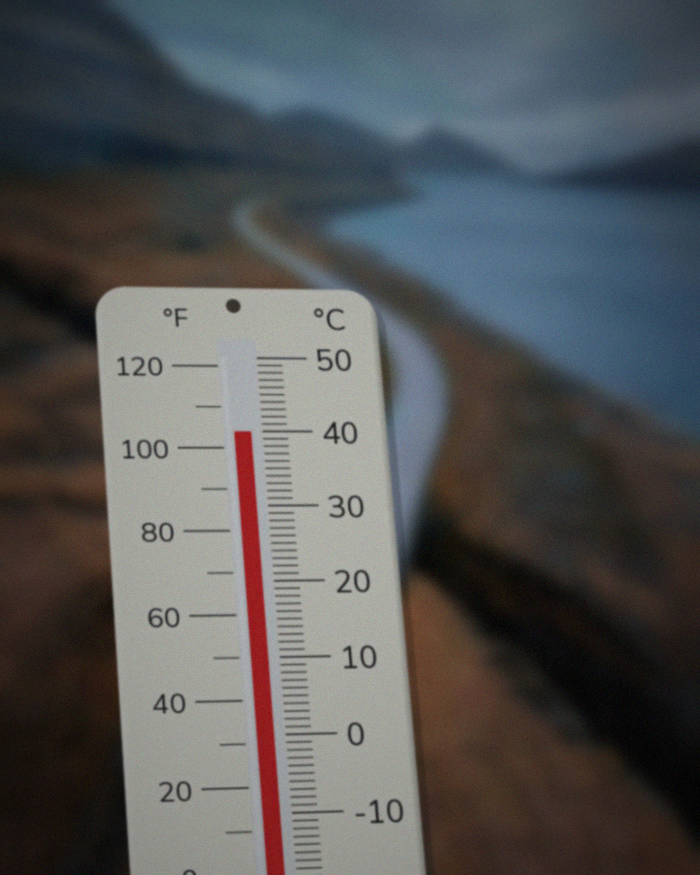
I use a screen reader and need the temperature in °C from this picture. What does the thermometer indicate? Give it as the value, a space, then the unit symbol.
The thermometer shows 40 °C
